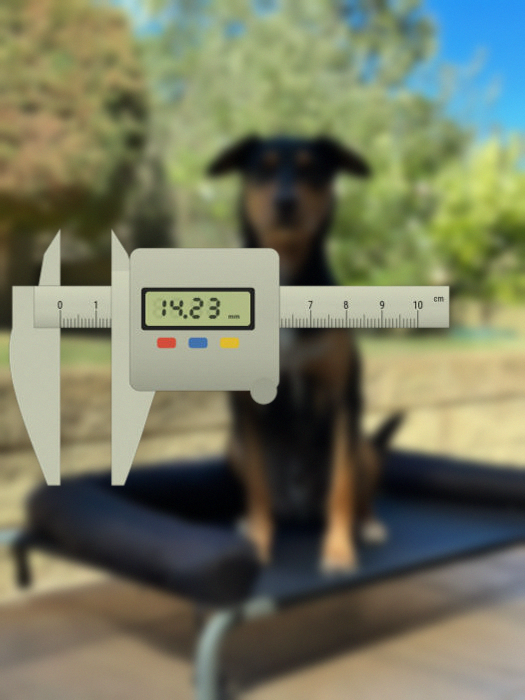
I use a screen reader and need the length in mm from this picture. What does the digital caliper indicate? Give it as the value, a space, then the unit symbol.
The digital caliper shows 14.23 mm
